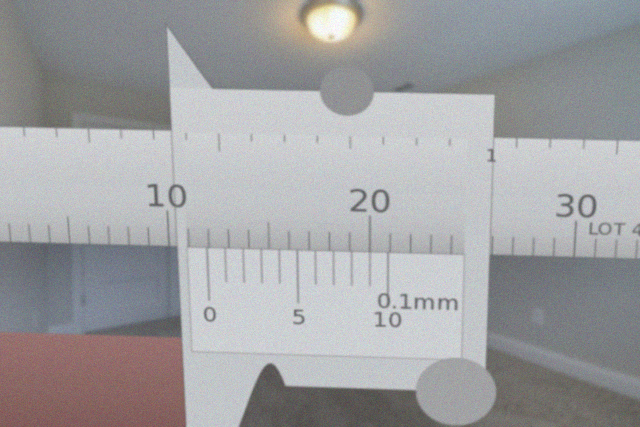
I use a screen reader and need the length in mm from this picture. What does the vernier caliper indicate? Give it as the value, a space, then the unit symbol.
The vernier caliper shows 11.9 mm
